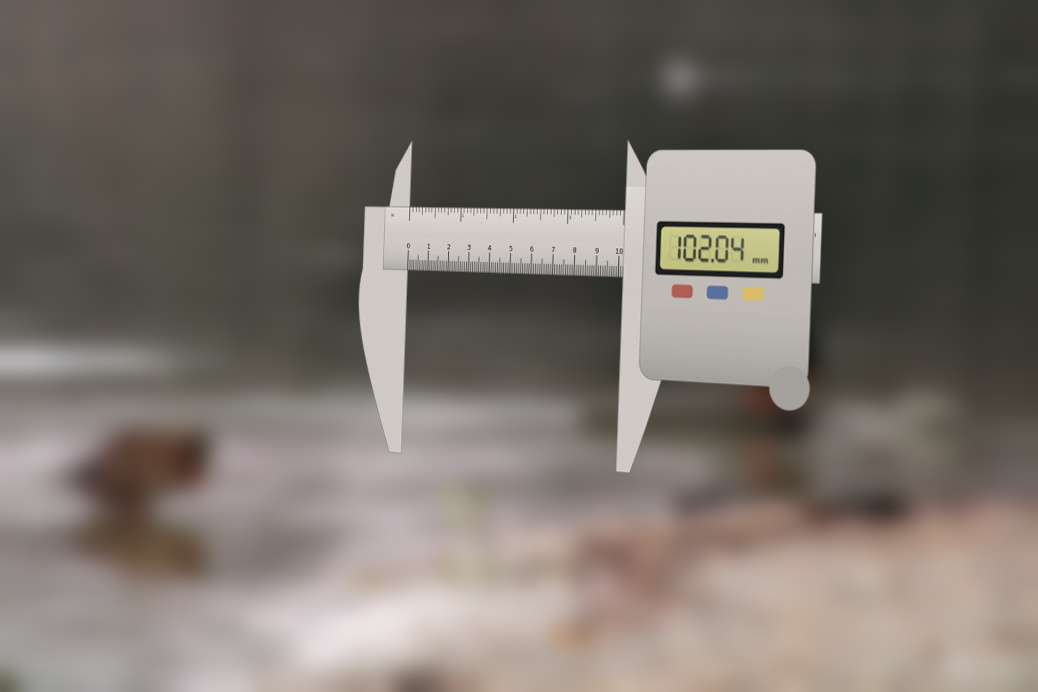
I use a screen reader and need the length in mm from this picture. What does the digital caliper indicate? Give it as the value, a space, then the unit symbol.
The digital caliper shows 102.04 mm
